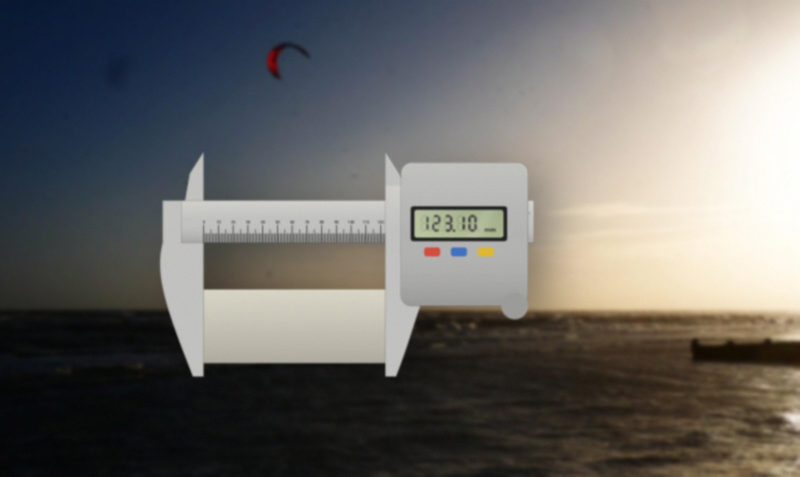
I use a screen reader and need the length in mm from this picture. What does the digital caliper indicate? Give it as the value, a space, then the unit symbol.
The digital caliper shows 123.10 mm
